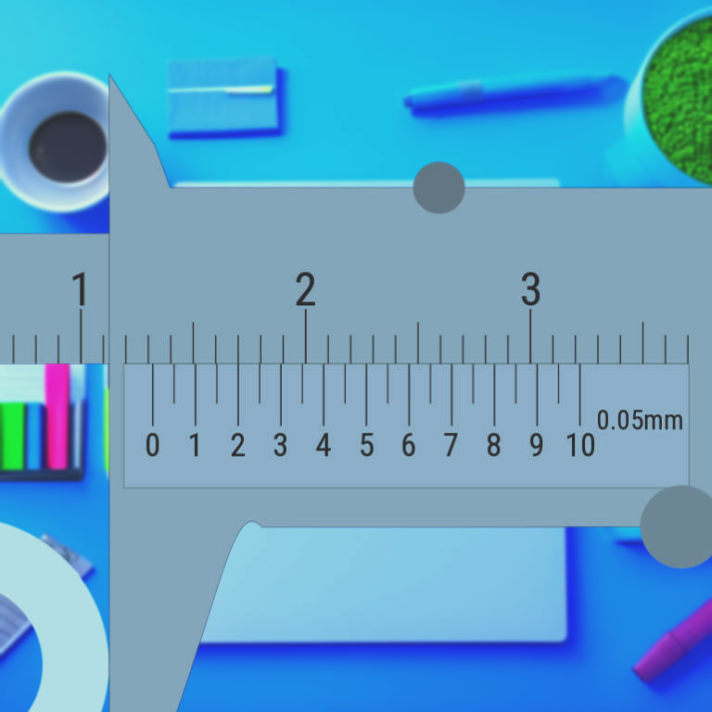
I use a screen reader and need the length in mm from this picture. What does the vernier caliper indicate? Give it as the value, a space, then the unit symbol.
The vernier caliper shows 13.20 mm
